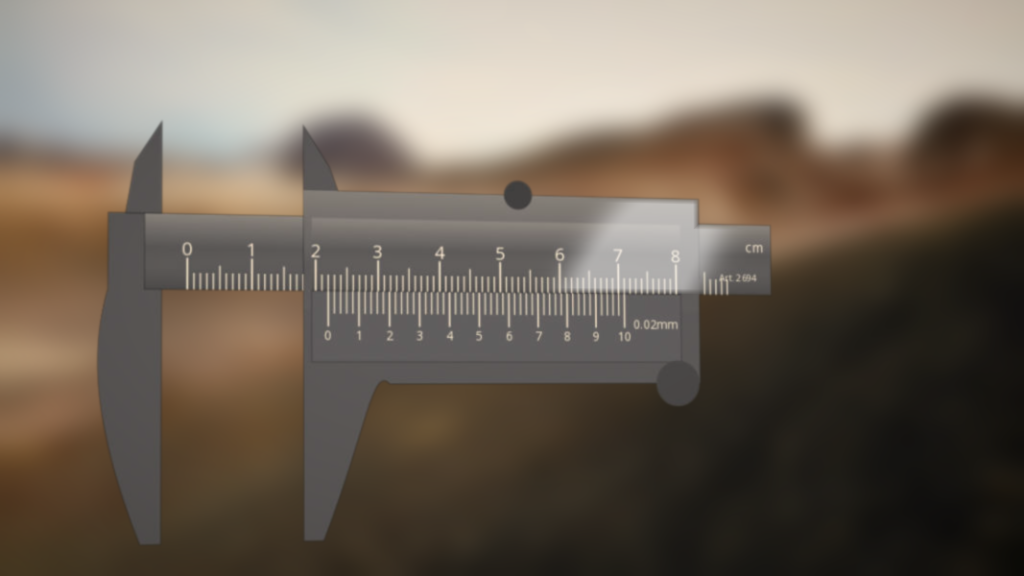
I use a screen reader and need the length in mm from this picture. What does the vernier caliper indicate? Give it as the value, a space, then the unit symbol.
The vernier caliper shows 22.0 mm
